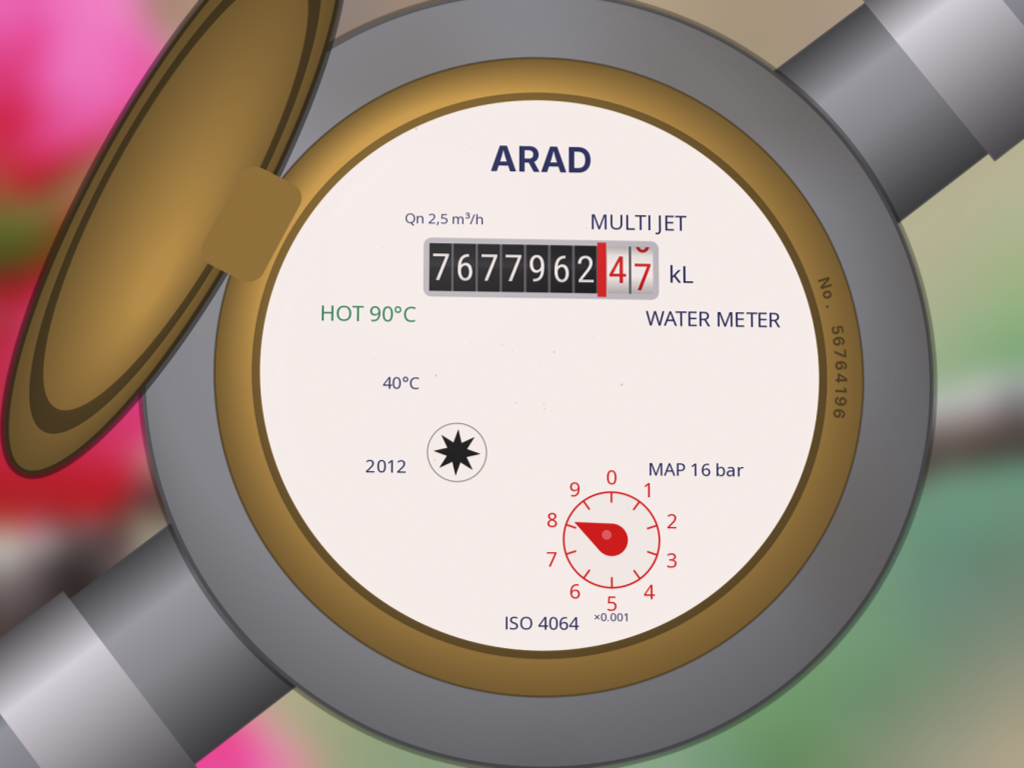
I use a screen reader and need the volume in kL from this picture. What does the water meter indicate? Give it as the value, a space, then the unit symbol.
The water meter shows 7677962.468 kL
